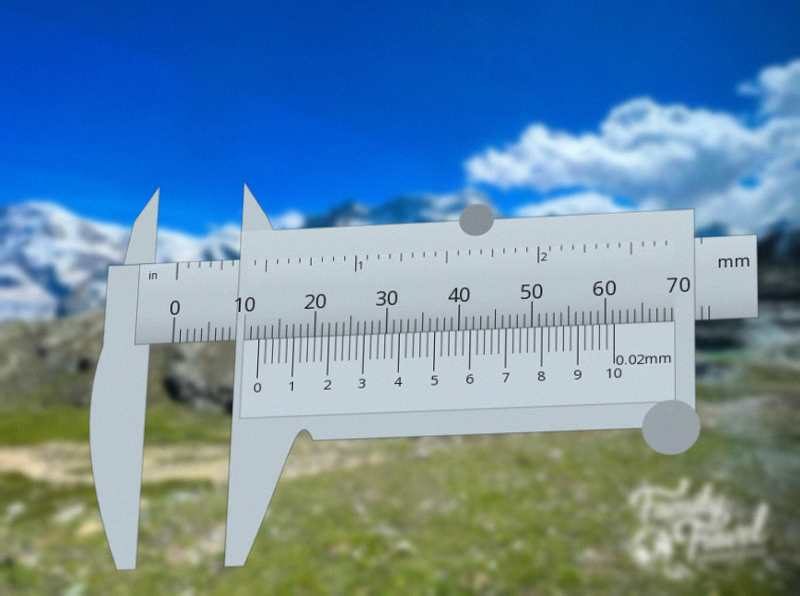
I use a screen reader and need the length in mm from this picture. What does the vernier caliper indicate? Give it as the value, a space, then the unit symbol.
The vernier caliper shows 12.2 mm
